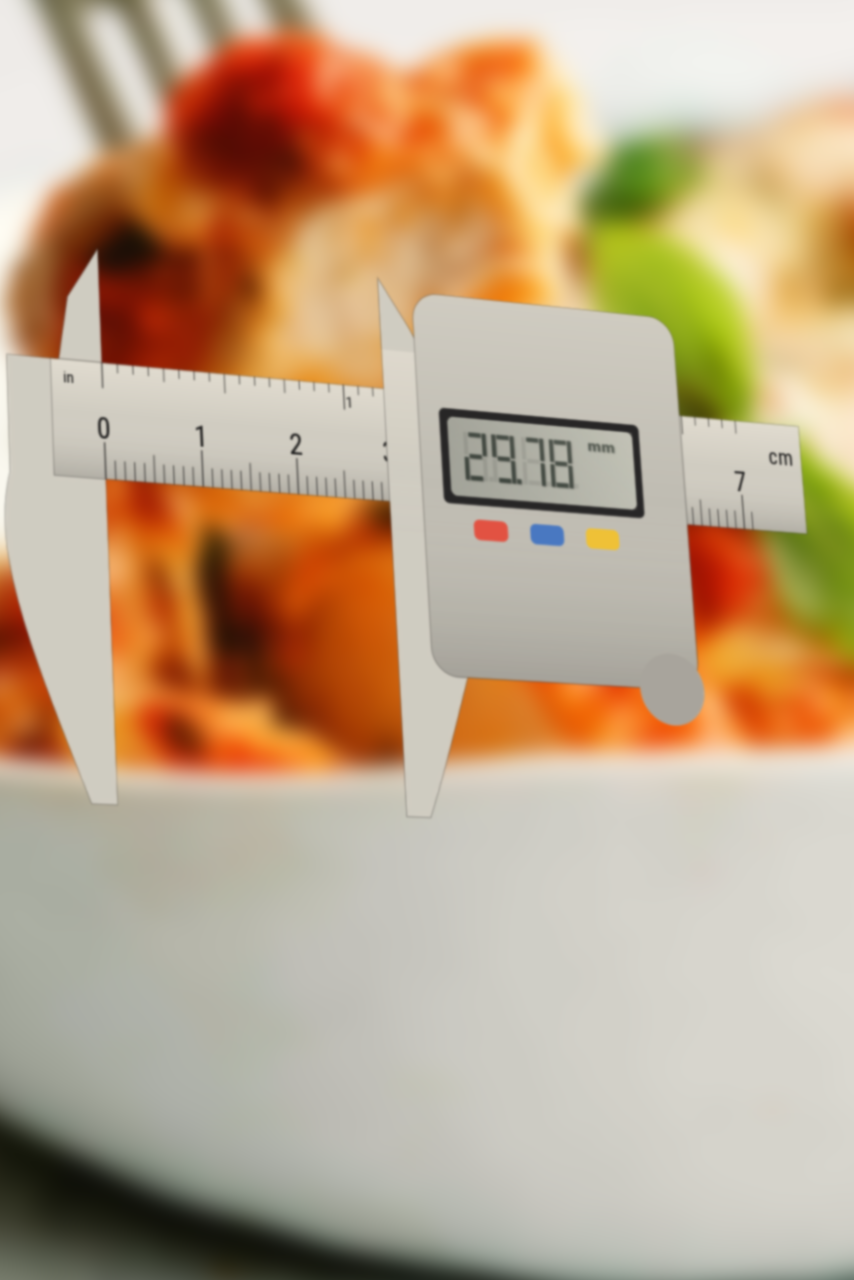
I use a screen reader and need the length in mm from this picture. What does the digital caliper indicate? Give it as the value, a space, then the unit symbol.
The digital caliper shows 29.78 mm
